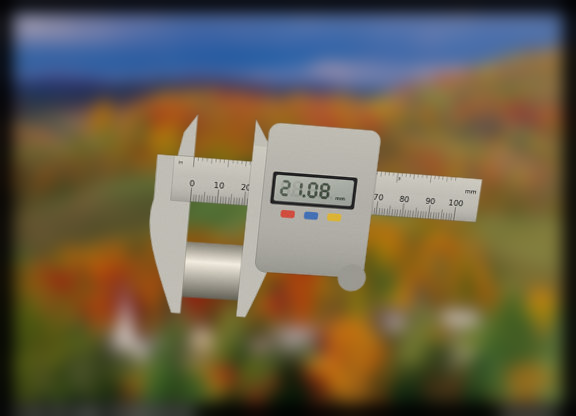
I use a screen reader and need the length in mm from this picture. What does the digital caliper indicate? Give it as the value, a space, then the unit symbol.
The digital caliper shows 21.08 mm
